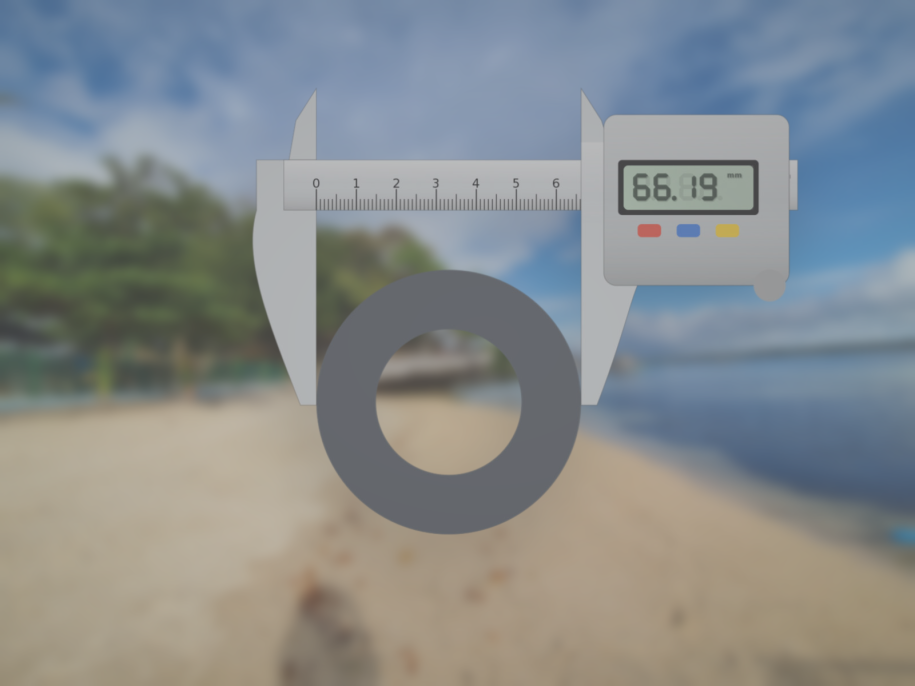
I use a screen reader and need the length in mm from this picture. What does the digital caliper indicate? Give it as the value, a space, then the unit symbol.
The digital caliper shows 66.19 mm
